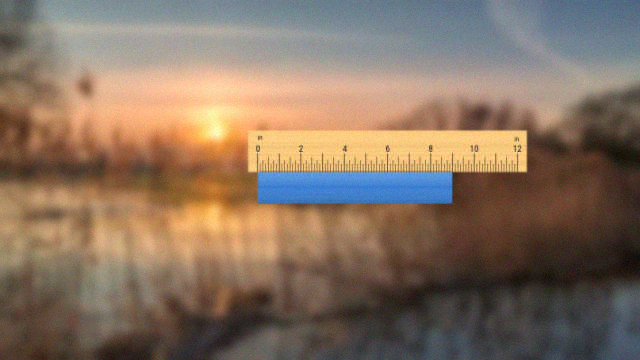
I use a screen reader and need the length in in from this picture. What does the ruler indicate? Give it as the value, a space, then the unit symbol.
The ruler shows 9 in
